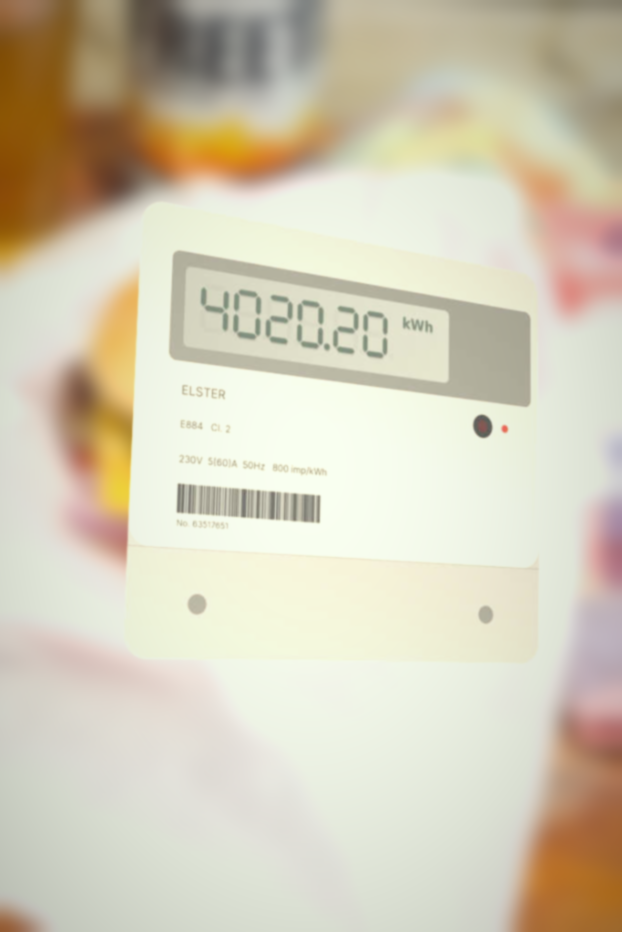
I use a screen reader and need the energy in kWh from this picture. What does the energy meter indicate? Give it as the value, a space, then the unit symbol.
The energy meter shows 4020.20 kWh
